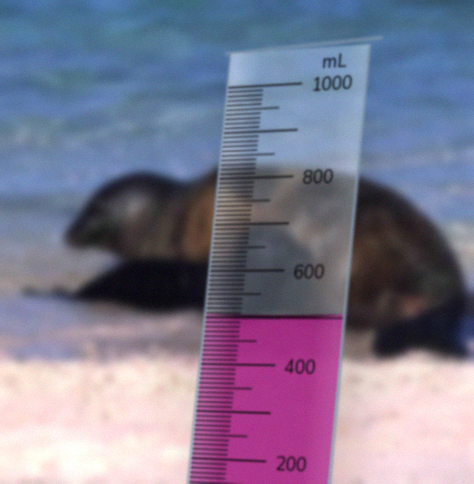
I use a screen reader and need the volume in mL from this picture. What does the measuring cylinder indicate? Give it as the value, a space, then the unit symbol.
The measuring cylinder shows 500 mL
